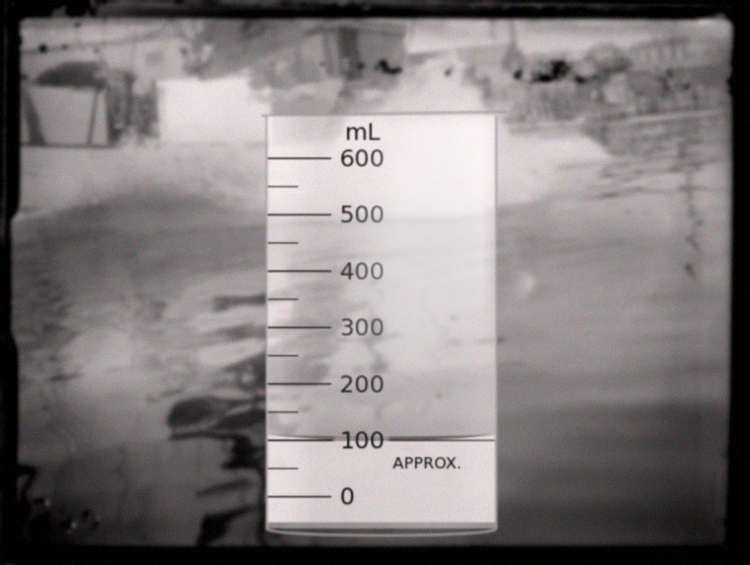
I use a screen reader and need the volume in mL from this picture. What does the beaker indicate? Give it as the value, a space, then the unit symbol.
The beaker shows 100 mL
